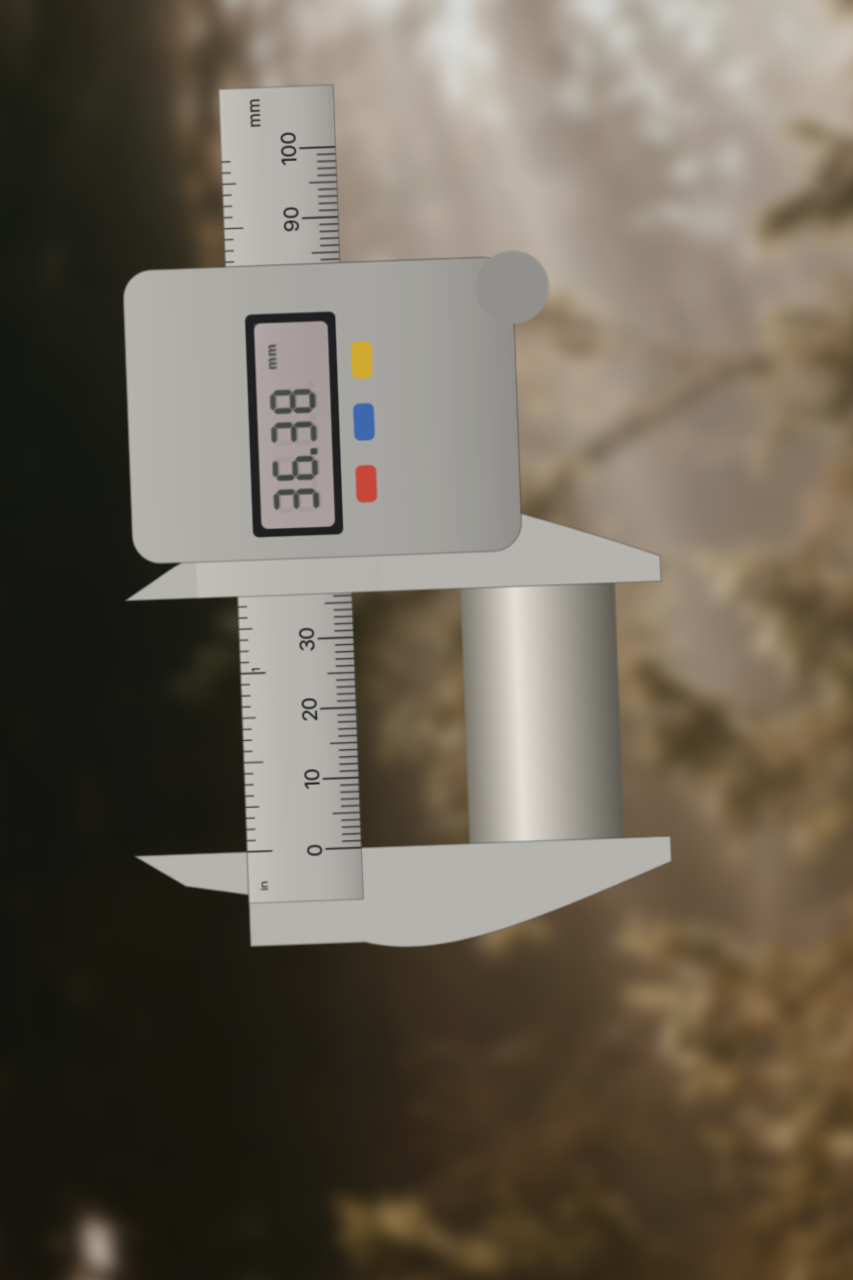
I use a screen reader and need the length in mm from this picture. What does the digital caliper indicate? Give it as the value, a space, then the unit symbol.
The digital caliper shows 36.38 mm
